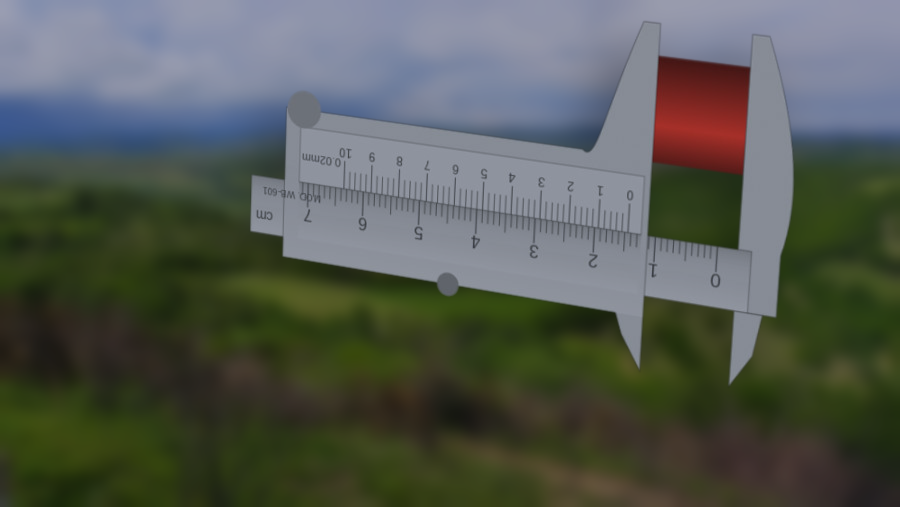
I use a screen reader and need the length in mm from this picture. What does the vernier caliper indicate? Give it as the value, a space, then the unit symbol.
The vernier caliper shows 14.5 mm
